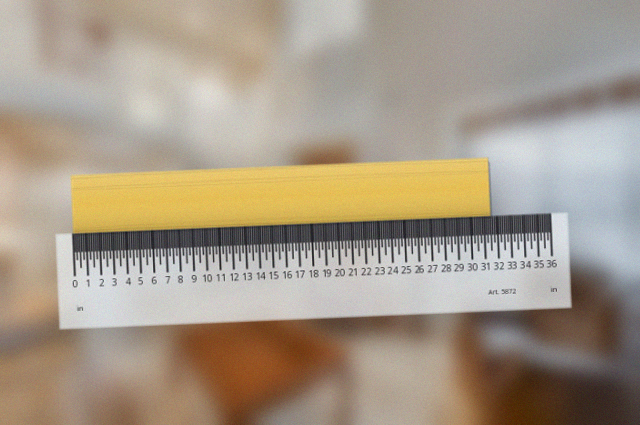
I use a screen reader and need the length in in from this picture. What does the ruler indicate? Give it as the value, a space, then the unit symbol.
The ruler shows 31.5 in
